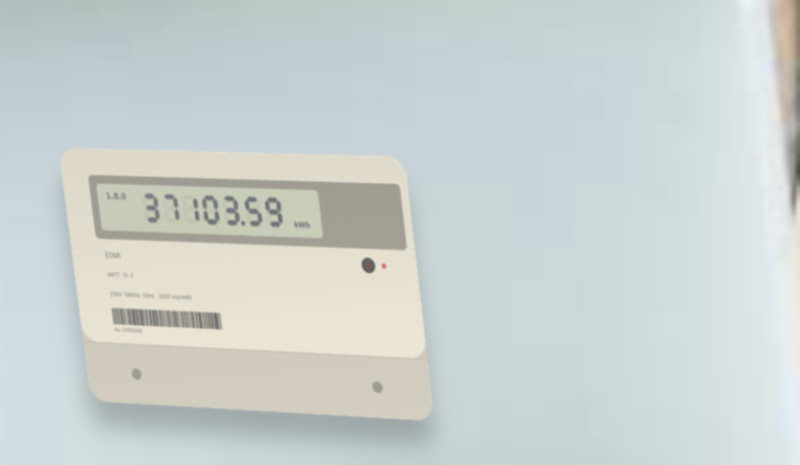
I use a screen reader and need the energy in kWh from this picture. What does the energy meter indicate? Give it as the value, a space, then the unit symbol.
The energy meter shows 37103.59 kWh
